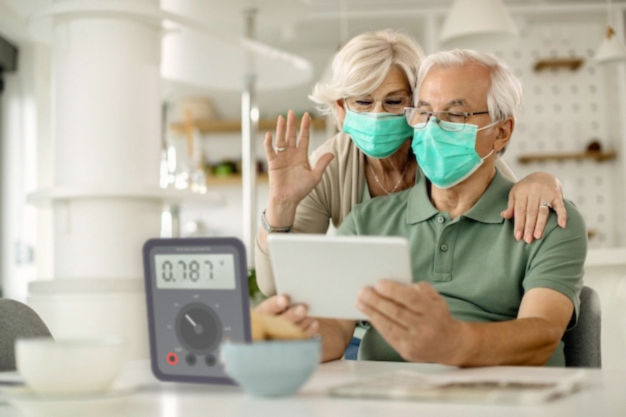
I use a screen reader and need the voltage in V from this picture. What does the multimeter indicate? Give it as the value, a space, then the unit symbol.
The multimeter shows 0.787 V
